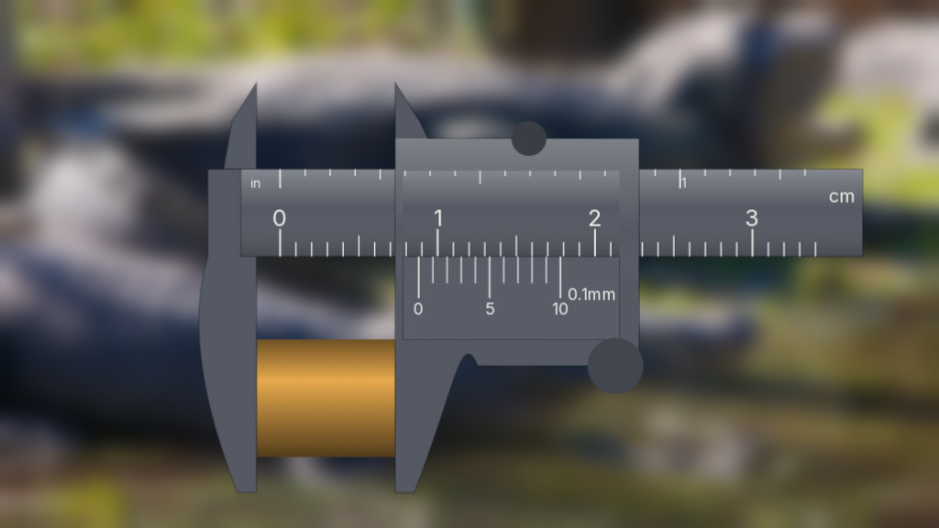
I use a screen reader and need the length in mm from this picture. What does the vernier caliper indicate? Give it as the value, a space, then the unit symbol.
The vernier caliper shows 8.8 mm
